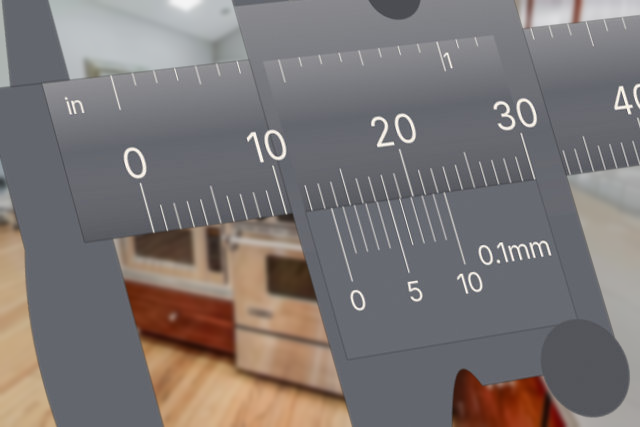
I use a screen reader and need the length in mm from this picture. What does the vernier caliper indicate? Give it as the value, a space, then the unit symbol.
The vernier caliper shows 13.5 mm
